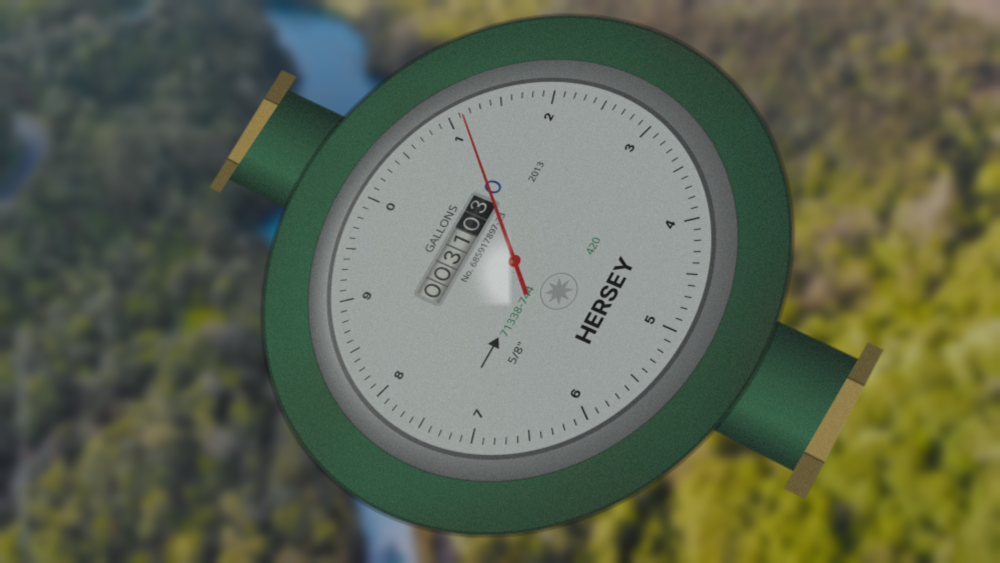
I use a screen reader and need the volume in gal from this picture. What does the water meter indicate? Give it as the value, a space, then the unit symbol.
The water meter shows 31031.1 gal
